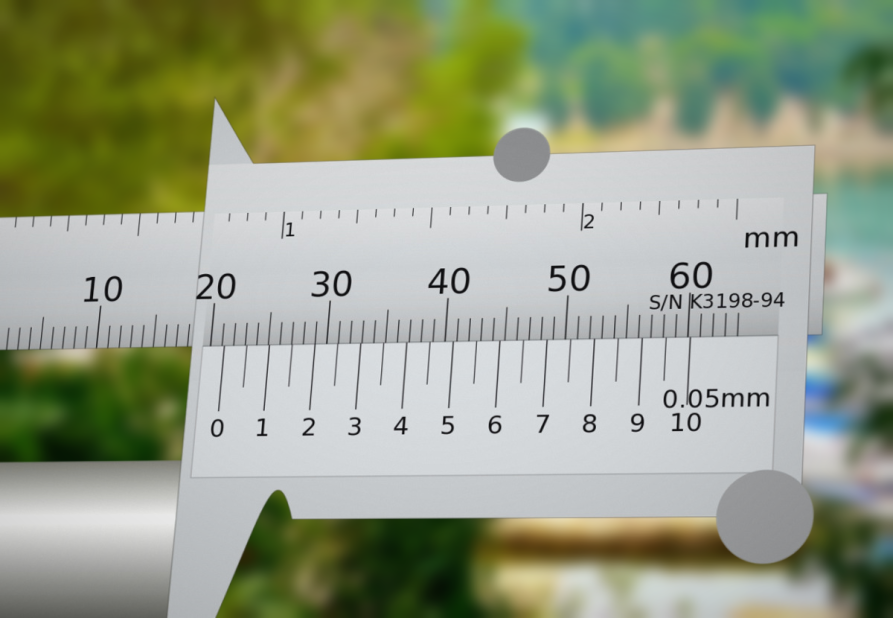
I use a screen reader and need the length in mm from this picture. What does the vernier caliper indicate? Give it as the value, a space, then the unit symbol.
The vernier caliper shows 21.2 mm
